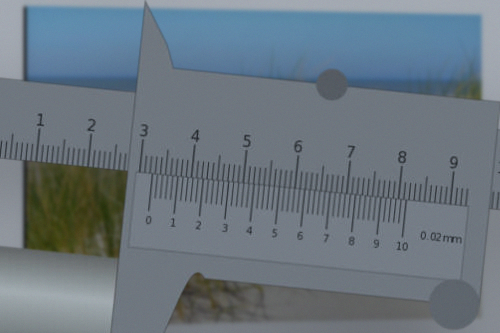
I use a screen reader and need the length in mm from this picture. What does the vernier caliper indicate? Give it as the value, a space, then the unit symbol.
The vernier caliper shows 32.5 mm
